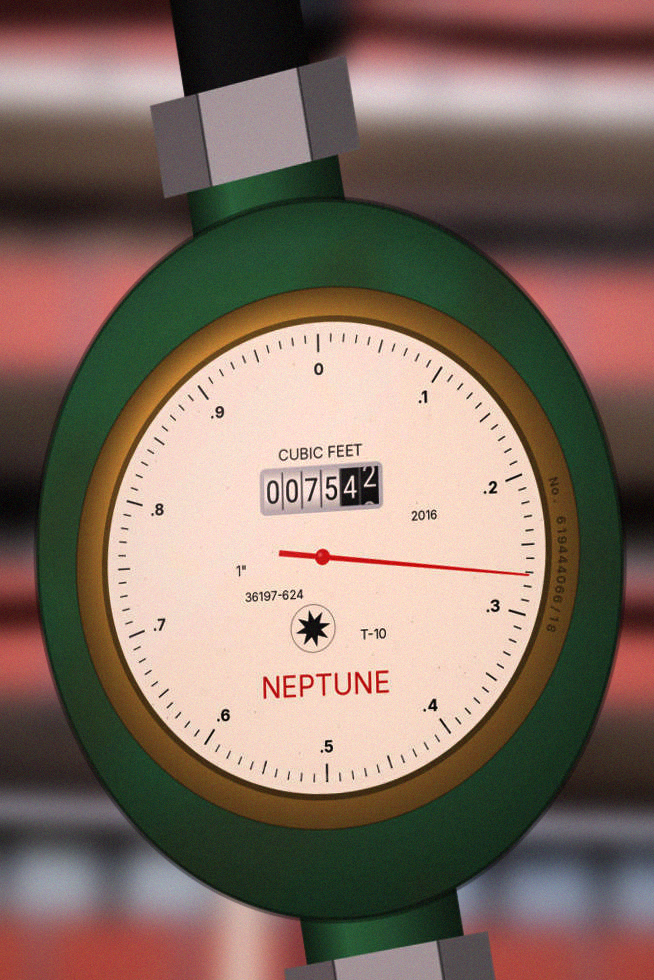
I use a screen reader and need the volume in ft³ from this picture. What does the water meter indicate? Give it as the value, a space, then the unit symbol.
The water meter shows 7542.27 ft³
